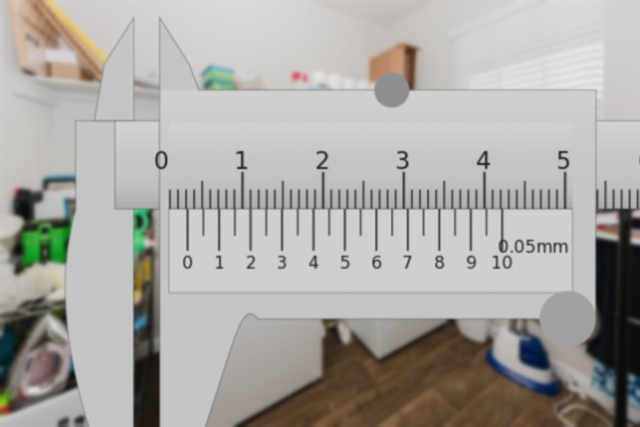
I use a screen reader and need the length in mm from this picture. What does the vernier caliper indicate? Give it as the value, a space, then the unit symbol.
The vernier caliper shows 3.2 mm
